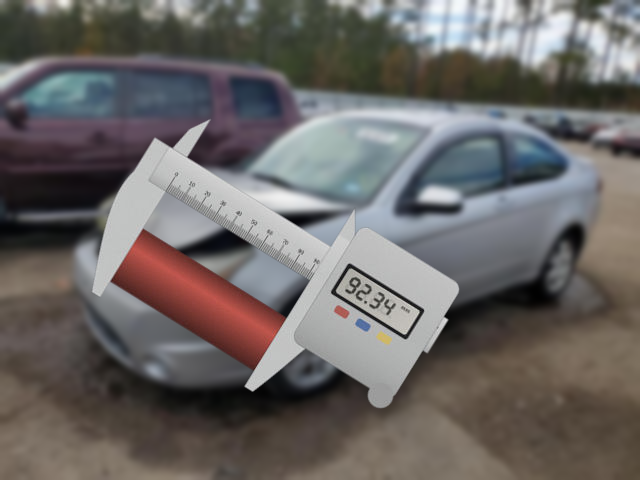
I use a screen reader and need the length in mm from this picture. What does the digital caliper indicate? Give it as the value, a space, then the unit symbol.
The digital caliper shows 92.34 mm
